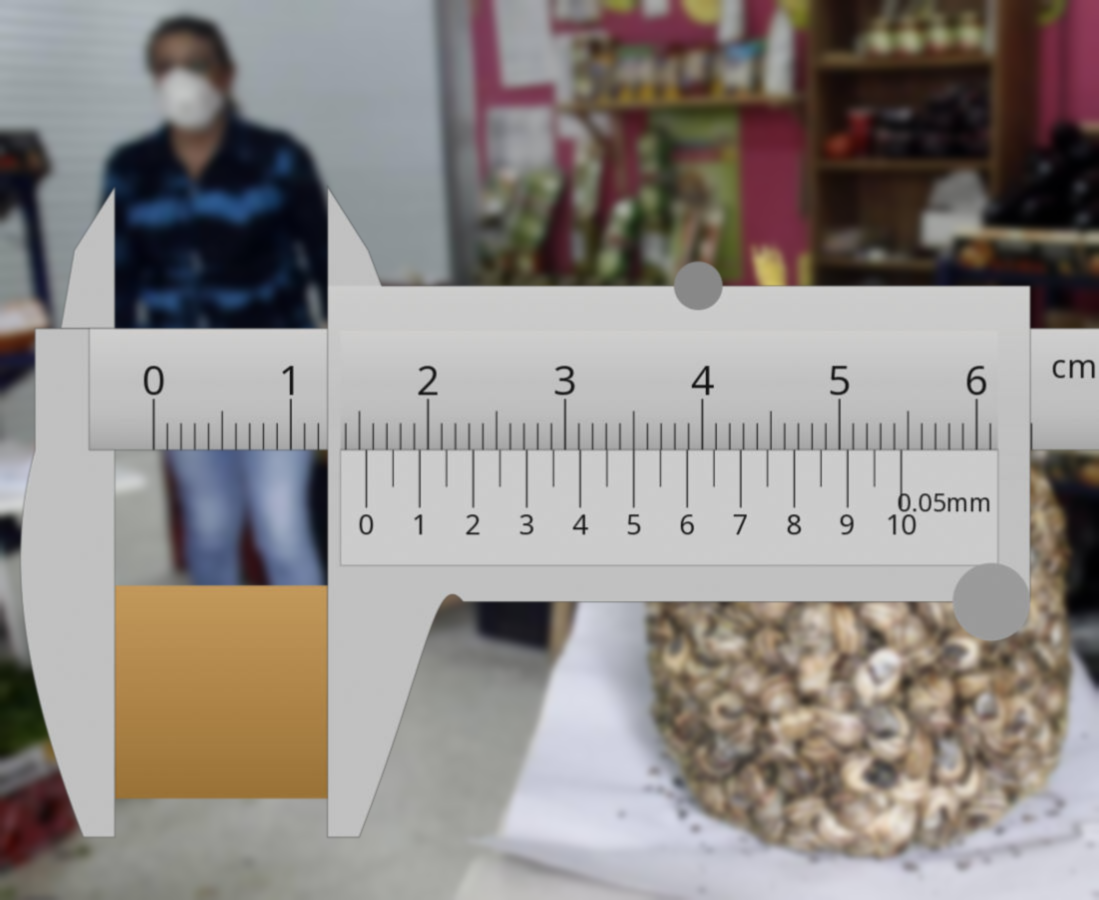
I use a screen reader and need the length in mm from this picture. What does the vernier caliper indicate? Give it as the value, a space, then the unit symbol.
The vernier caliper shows 15.5 mm
